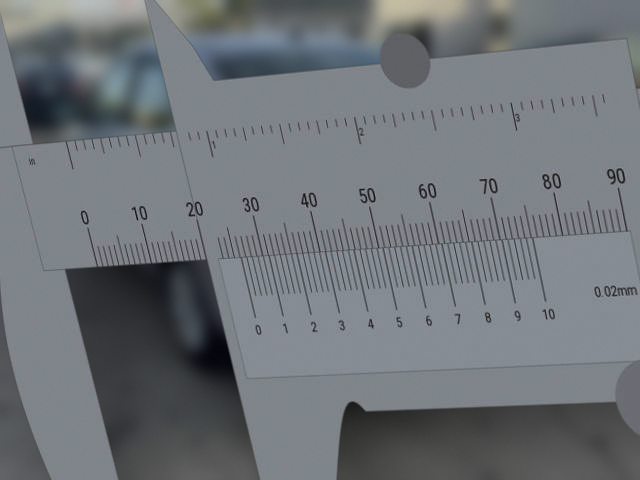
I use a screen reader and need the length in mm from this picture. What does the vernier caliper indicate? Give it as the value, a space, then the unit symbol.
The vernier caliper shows 26.2 mm
